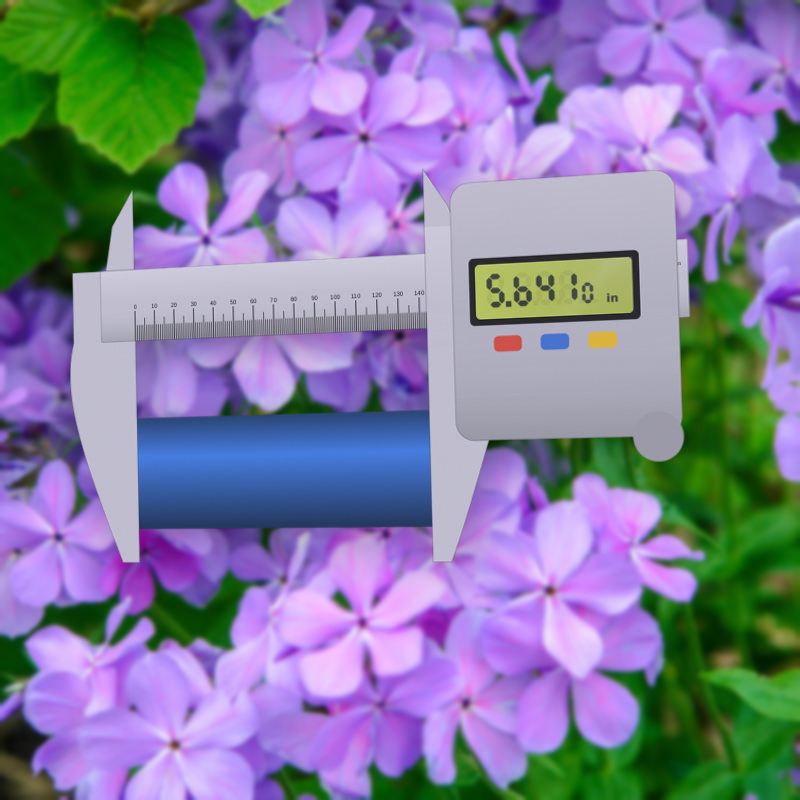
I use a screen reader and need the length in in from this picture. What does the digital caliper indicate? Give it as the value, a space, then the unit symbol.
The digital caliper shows 5.6410 in
